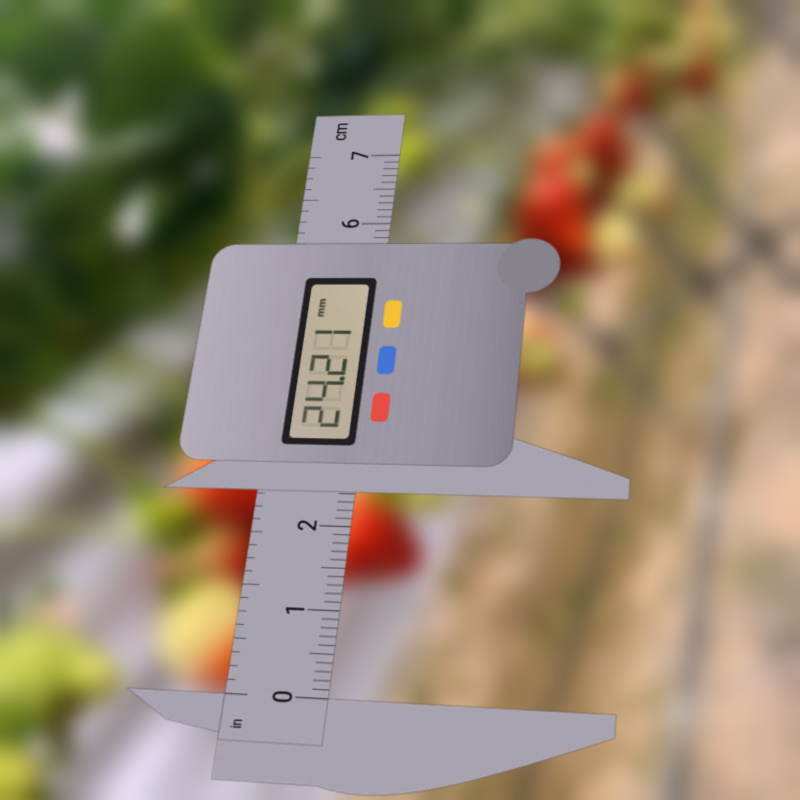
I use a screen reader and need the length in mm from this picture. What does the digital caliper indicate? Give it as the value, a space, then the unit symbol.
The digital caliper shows 24.21 mm
